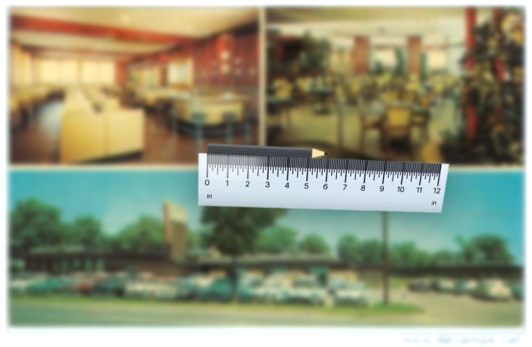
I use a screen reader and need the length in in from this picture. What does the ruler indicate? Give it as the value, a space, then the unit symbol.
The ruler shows 6 in
